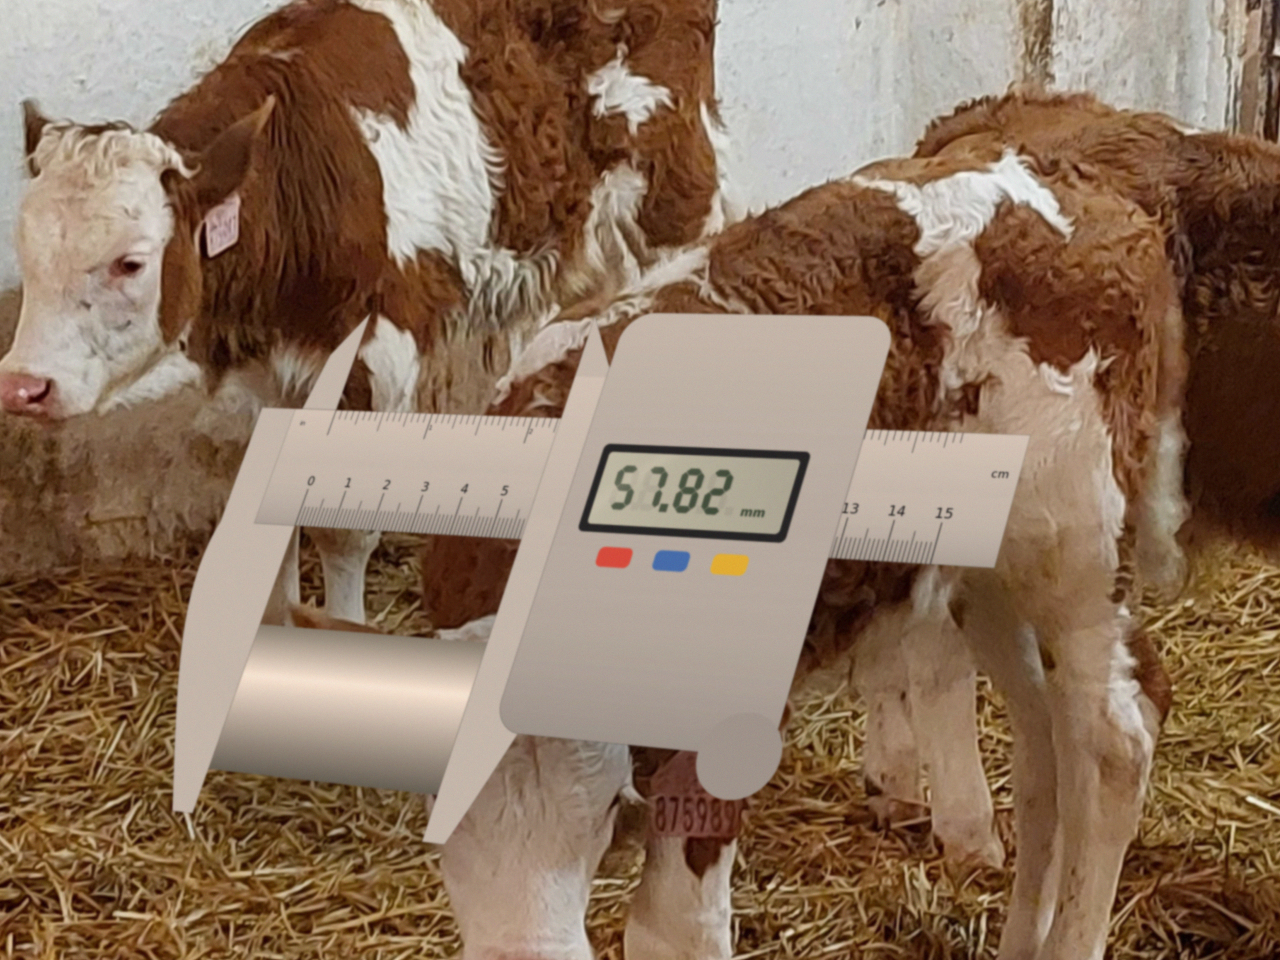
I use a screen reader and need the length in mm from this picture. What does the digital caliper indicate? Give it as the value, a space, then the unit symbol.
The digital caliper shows 57.82 mm
